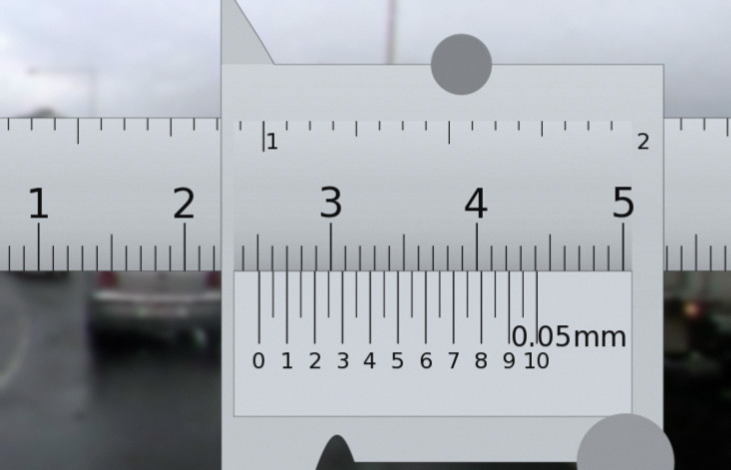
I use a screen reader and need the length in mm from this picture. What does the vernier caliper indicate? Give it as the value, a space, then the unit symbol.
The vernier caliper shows 25.1 mm
